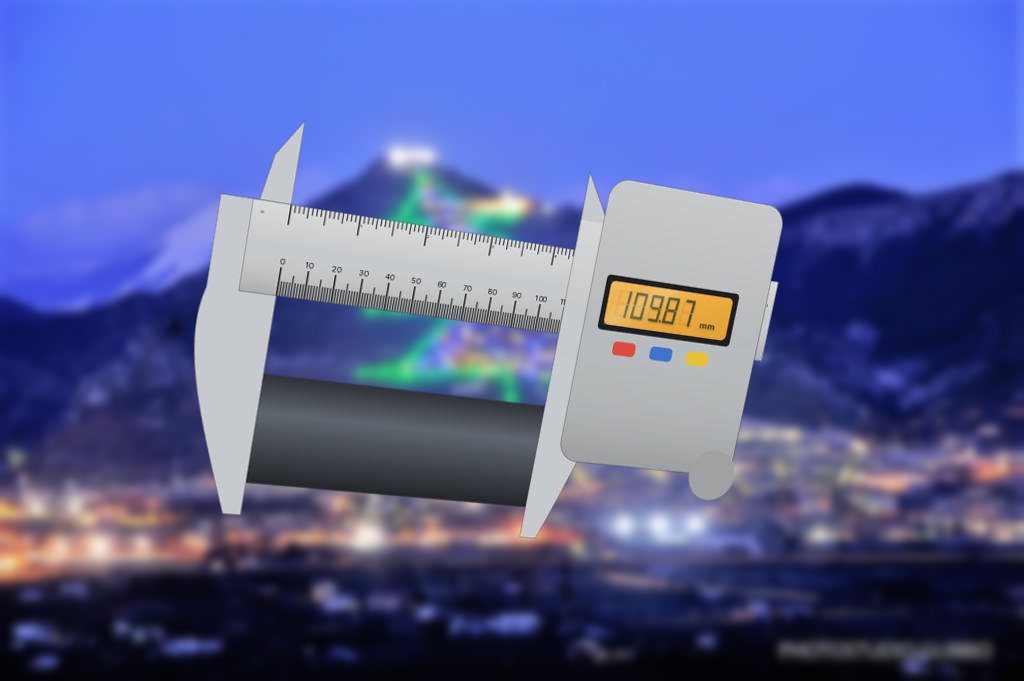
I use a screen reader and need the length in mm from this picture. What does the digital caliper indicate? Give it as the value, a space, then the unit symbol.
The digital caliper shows 109.87 mm
